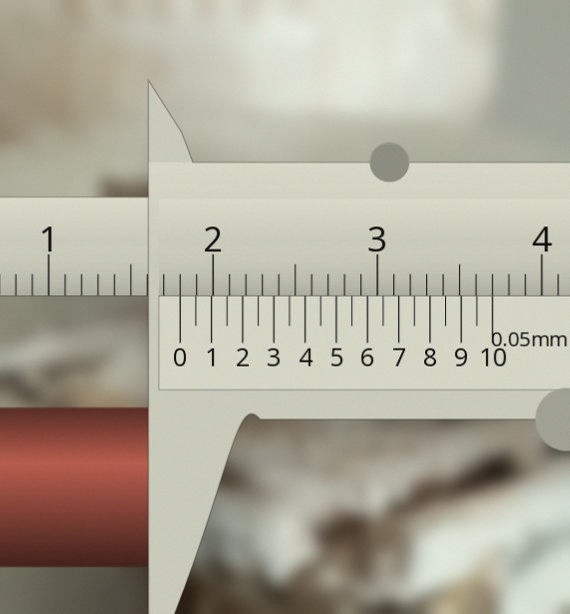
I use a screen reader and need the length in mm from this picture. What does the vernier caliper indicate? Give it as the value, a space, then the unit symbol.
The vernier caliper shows 18.0 mm
